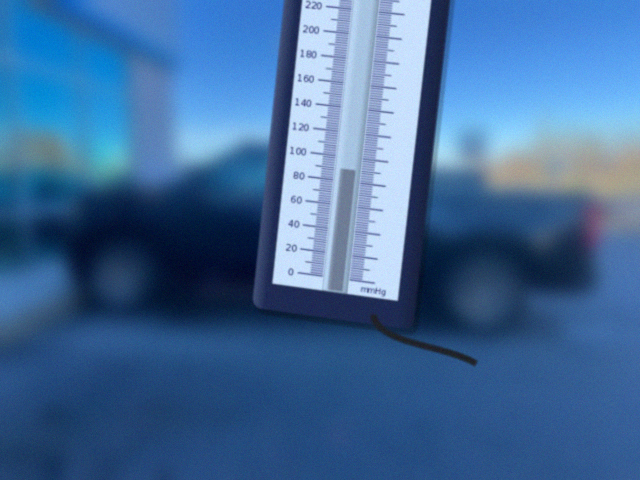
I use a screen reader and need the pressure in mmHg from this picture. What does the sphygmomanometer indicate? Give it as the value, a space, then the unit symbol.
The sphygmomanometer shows 90 mmHg
